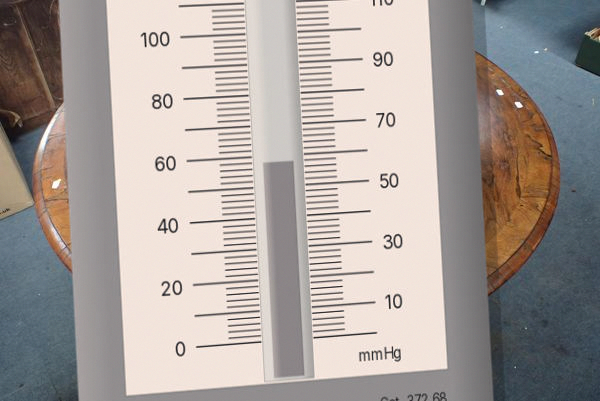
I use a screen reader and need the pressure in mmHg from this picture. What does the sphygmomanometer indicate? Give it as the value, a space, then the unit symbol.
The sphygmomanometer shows 58 mmHg
